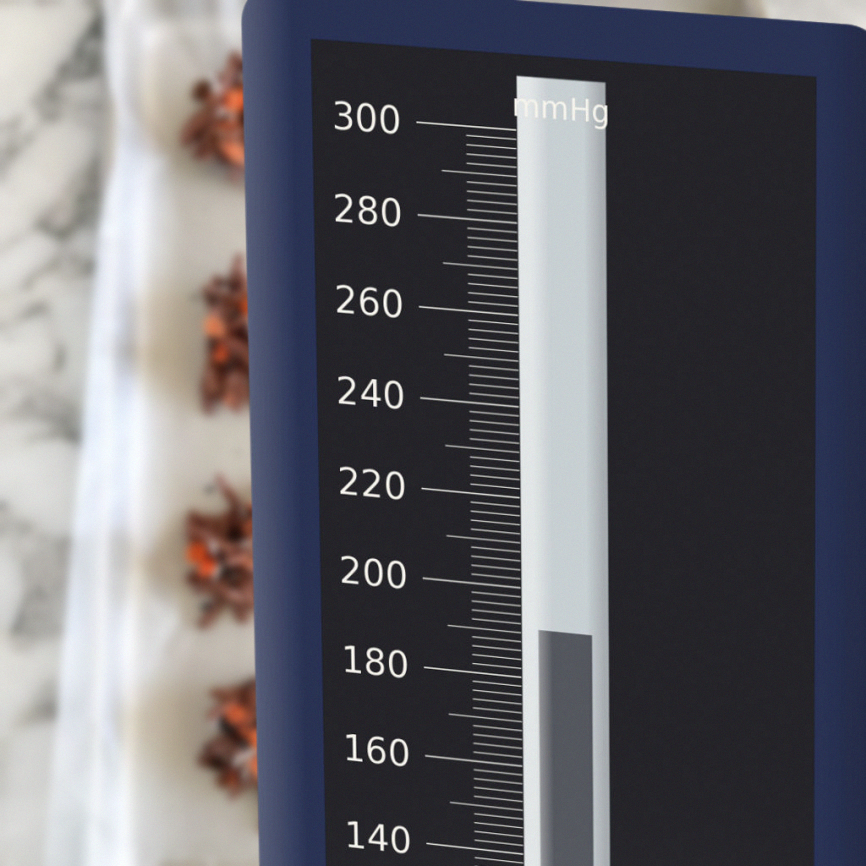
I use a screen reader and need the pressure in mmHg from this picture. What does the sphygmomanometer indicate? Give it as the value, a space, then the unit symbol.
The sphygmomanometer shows 191 mmHg
